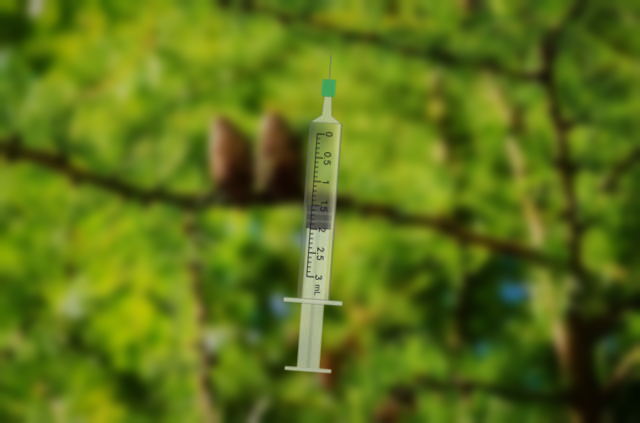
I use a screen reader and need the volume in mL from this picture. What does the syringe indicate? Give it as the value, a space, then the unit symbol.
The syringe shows 1.5 mL
